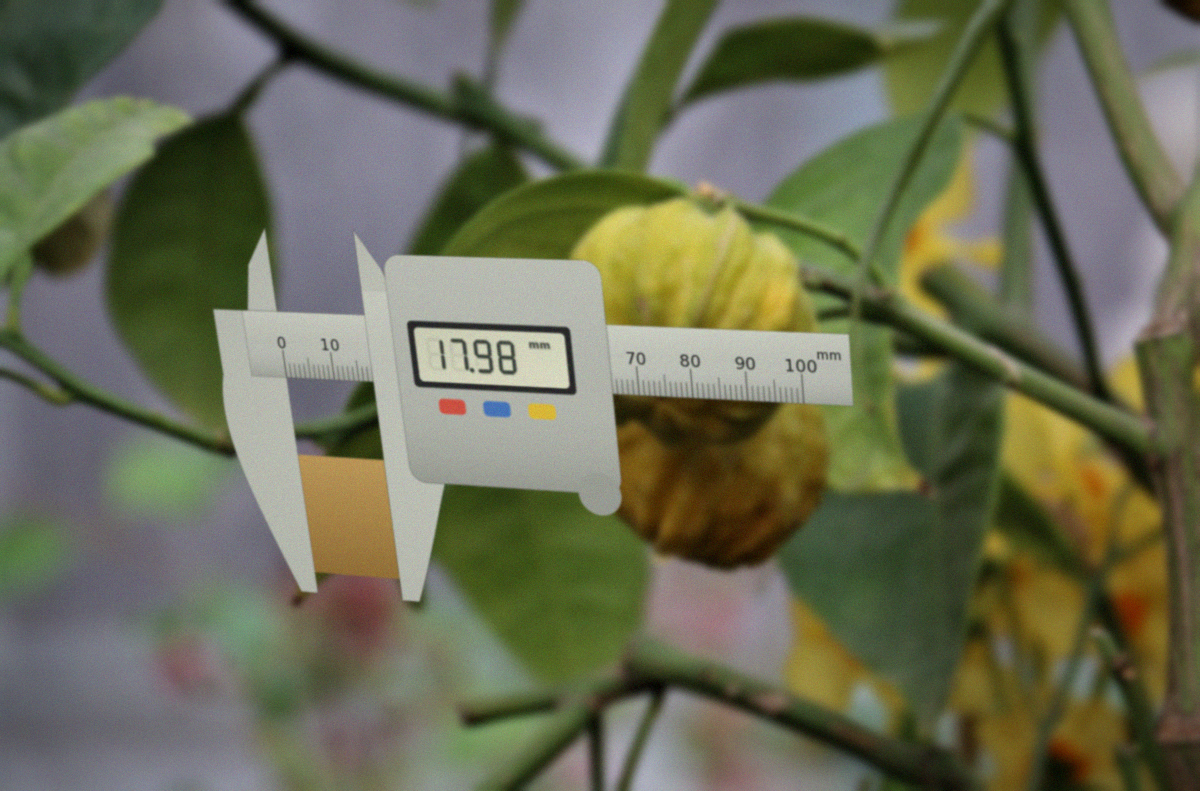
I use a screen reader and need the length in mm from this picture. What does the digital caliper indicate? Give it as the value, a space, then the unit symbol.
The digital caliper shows 17.98 mm
